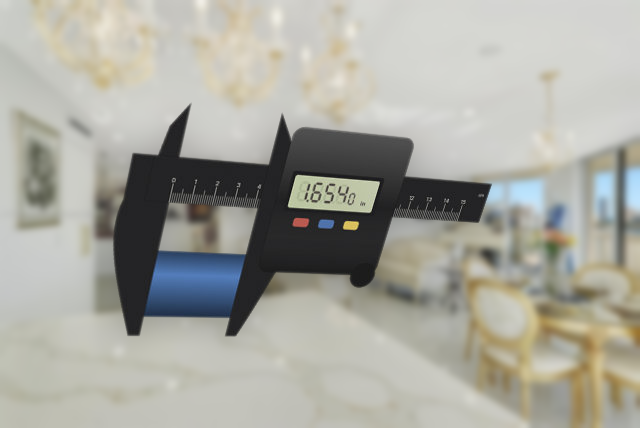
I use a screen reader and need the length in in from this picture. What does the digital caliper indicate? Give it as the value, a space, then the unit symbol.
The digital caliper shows 1.6540 in
